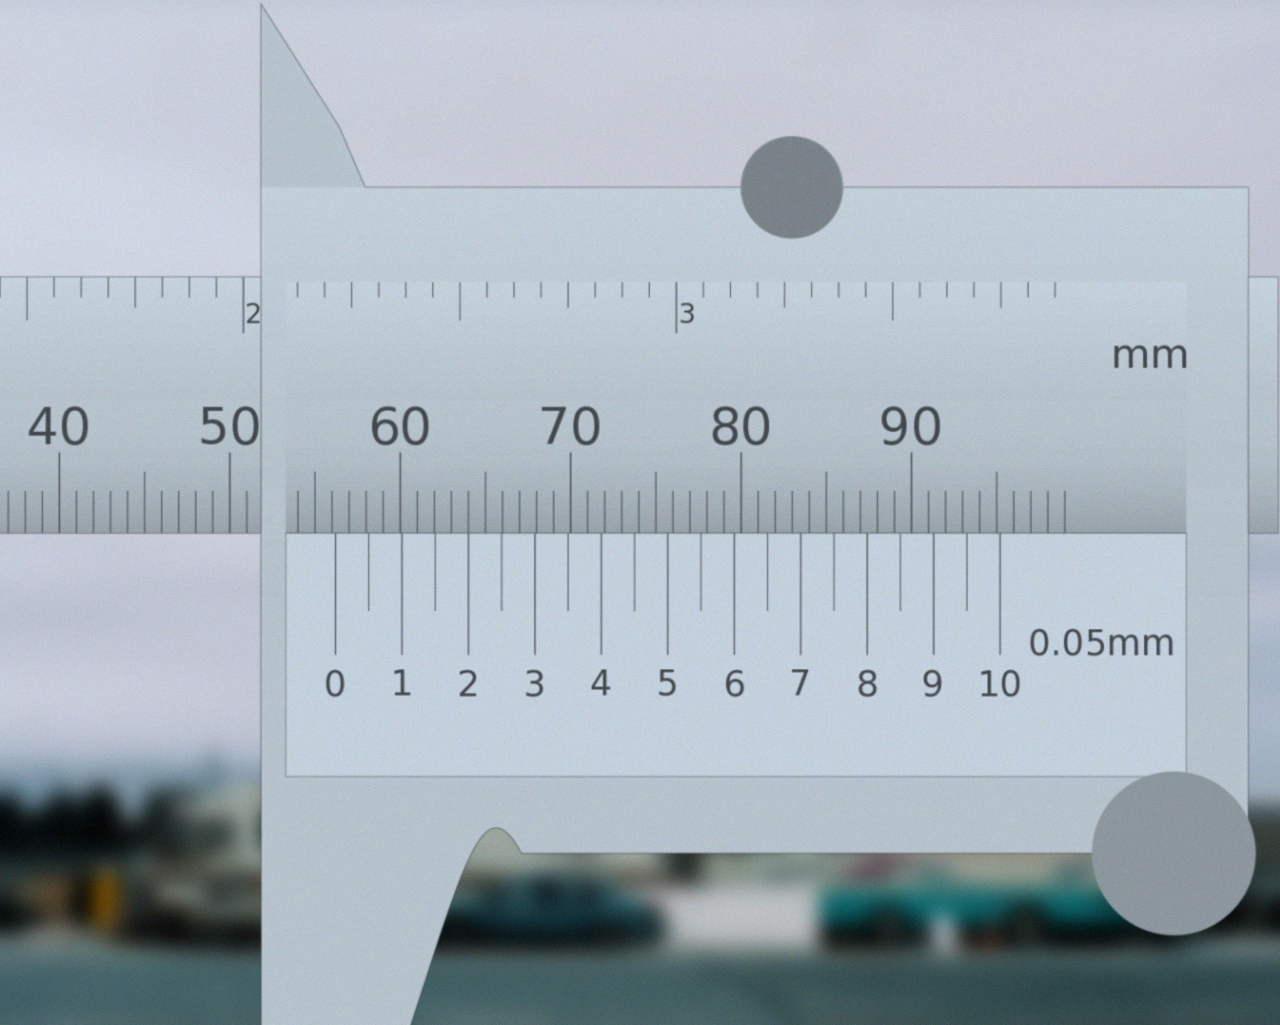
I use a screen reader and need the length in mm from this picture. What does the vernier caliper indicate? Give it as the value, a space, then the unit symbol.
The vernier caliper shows 56.2 mm
